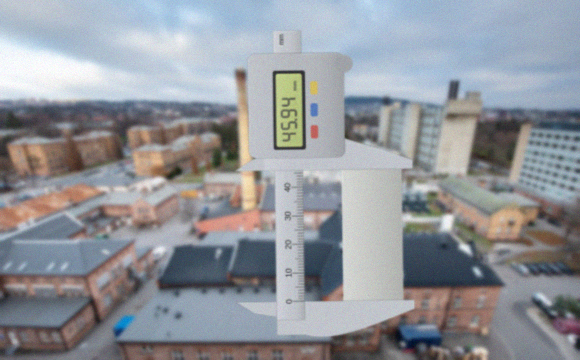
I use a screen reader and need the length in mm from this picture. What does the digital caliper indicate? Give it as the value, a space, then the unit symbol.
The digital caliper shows 45.94 mm
